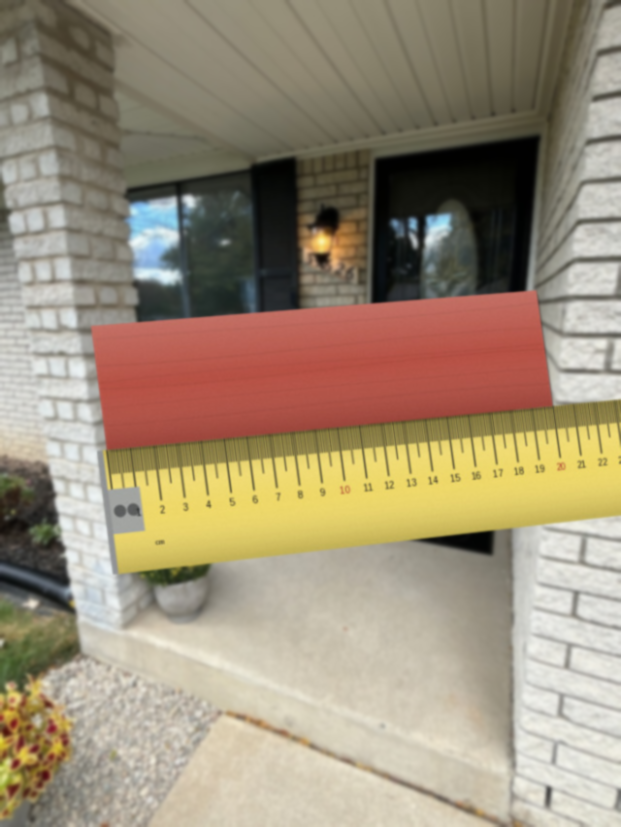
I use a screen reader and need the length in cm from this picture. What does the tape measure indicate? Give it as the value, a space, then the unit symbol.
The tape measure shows 20 cm
